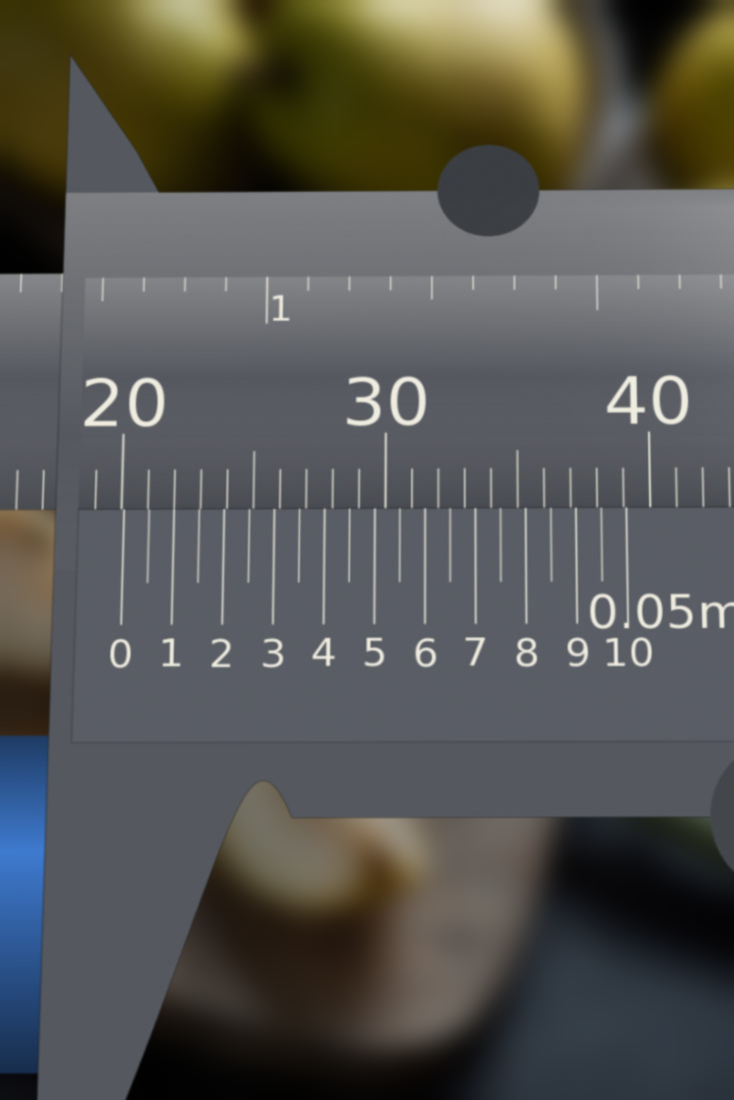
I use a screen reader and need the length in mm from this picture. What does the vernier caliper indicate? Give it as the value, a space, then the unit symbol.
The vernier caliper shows 20.1 mm
